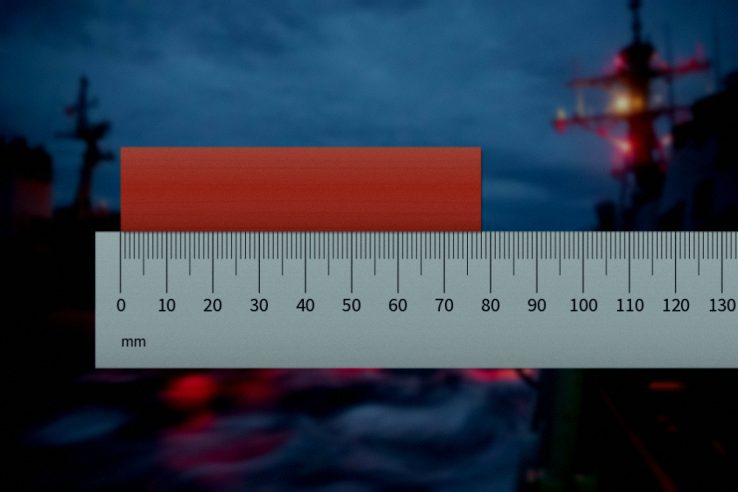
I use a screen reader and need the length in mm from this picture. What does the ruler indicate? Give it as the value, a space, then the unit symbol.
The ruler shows 78 mm
